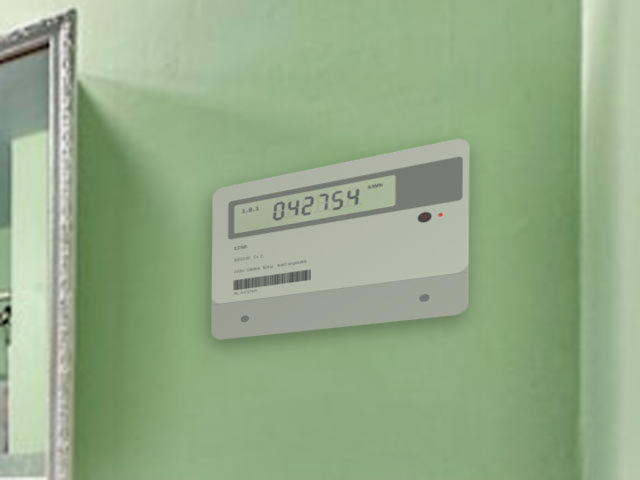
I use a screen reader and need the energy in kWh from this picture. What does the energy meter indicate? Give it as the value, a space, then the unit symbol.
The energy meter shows 42754 kWh
